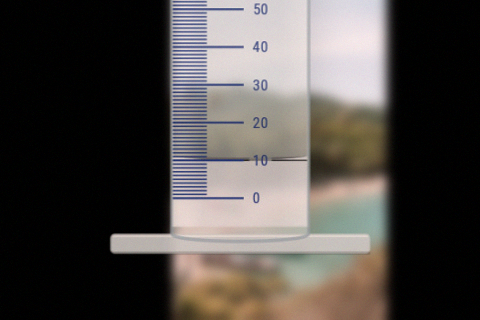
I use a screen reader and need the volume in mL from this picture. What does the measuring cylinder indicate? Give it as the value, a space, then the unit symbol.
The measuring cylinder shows 10 mL
